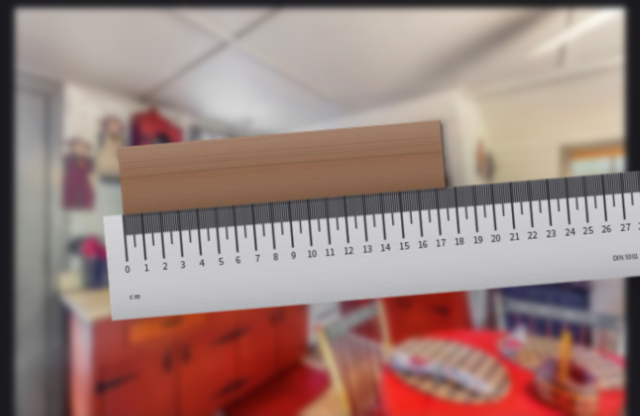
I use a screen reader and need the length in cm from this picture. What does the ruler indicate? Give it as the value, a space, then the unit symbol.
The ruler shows 17.5 cm
